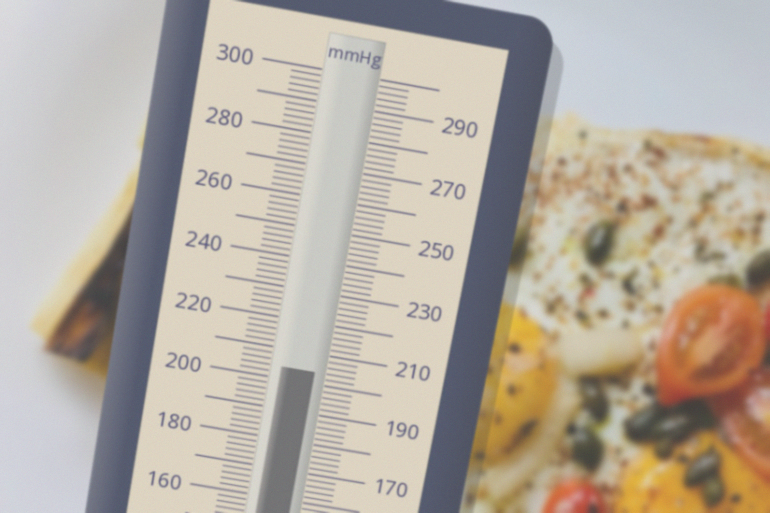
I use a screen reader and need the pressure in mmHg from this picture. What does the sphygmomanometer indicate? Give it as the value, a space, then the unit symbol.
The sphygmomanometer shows 204 mmHg
